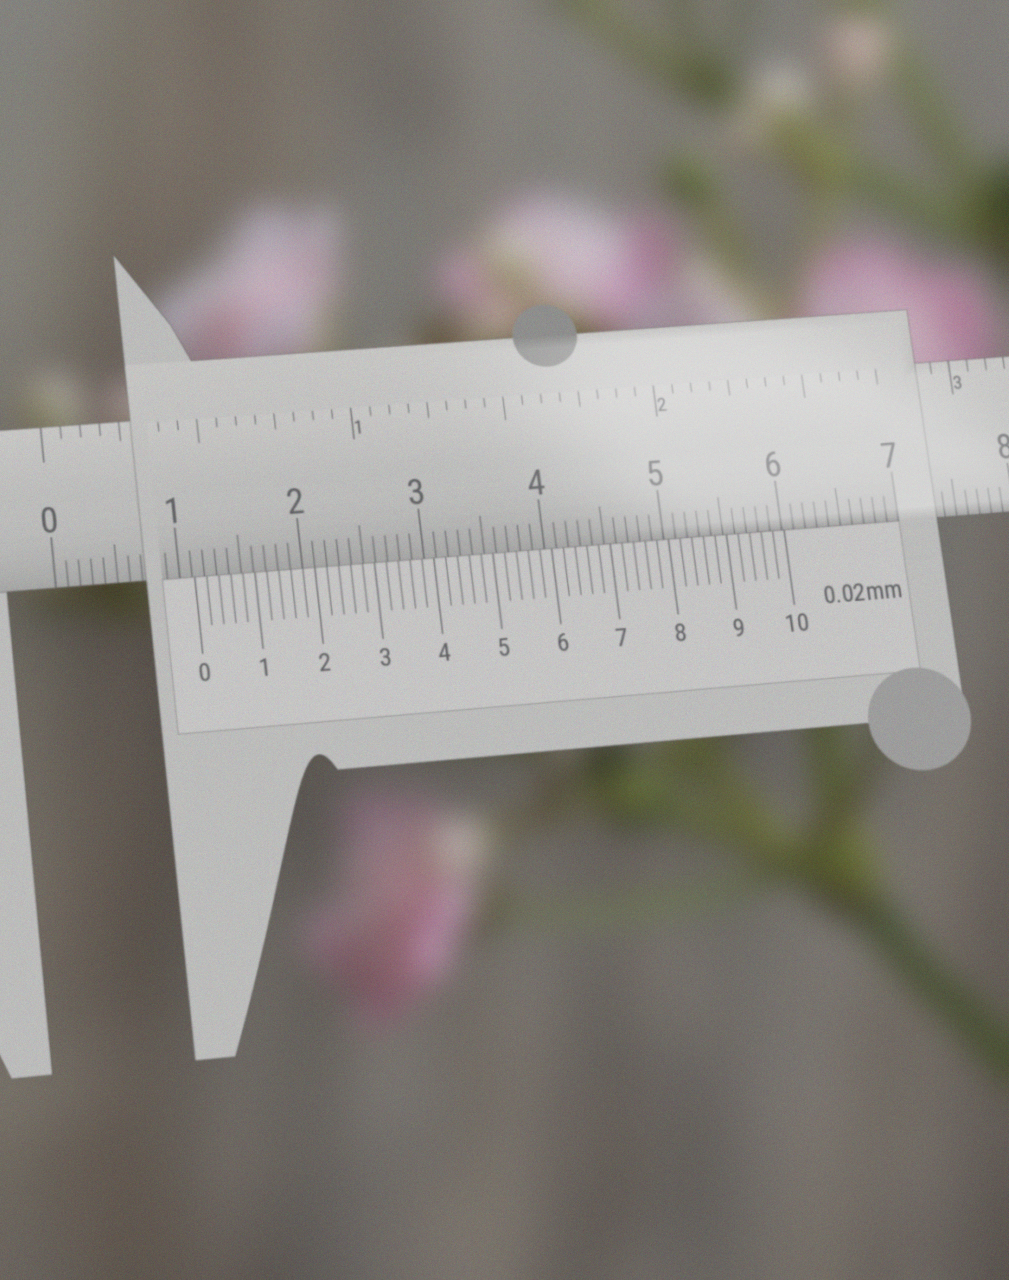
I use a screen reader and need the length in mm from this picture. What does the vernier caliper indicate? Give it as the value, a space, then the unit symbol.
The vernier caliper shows 11.2 mm
